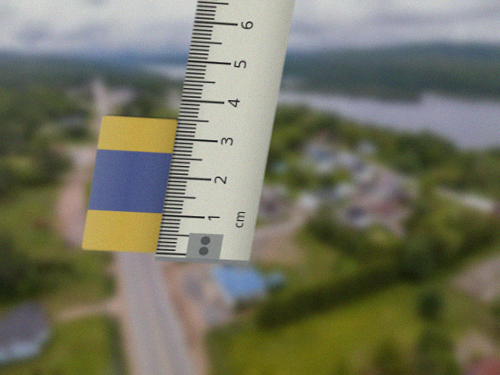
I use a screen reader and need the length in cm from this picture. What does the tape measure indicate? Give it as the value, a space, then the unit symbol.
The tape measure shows 3.5 cm
